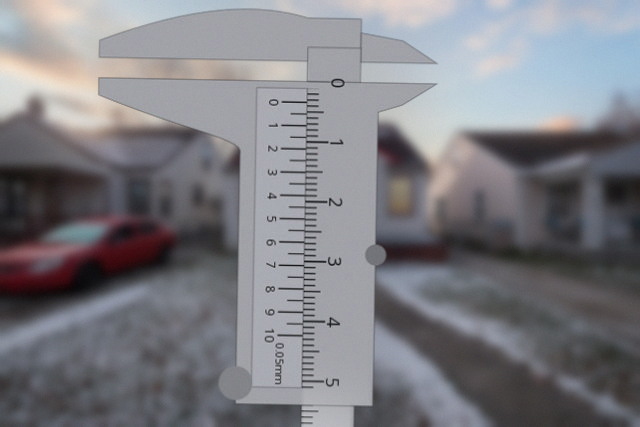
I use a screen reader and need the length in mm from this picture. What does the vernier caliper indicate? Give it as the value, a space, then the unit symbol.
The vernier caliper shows 3.4 mm
